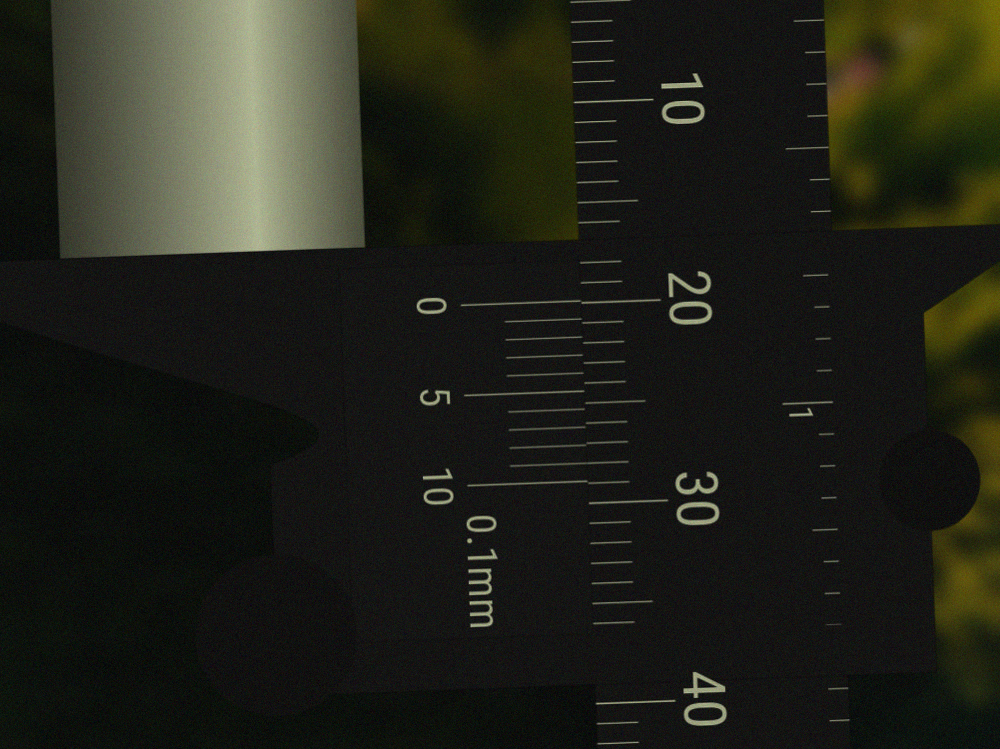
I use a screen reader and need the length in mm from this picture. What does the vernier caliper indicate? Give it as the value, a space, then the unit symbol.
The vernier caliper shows 19.9 mm
